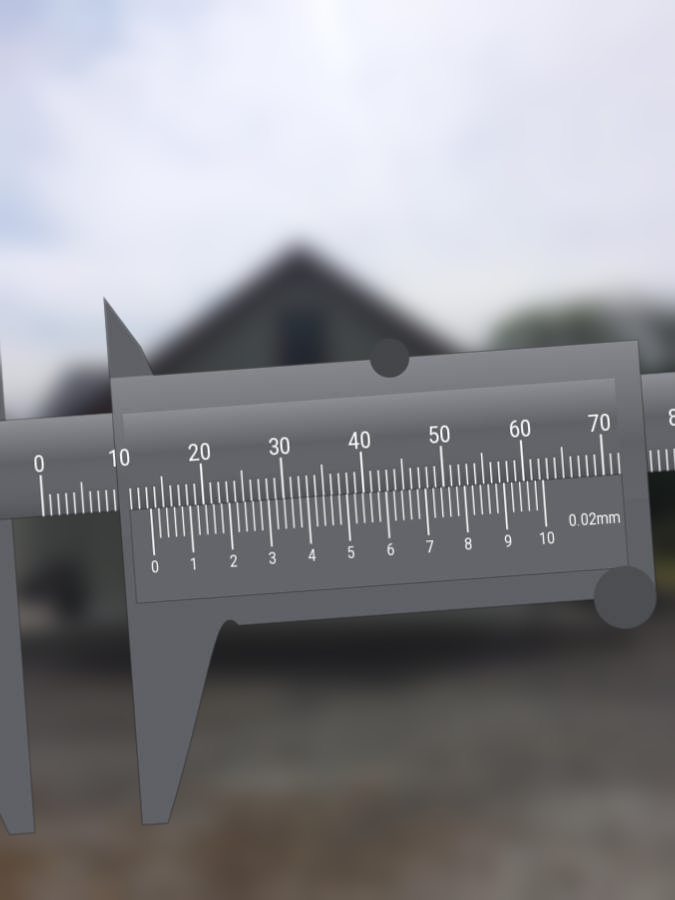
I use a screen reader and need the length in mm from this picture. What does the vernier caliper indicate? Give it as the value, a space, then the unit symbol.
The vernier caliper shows 13.4 mm
